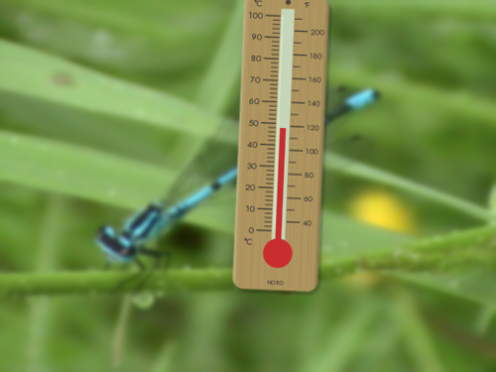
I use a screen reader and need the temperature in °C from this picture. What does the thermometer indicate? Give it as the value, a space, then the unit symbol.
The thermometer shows 48 °C
